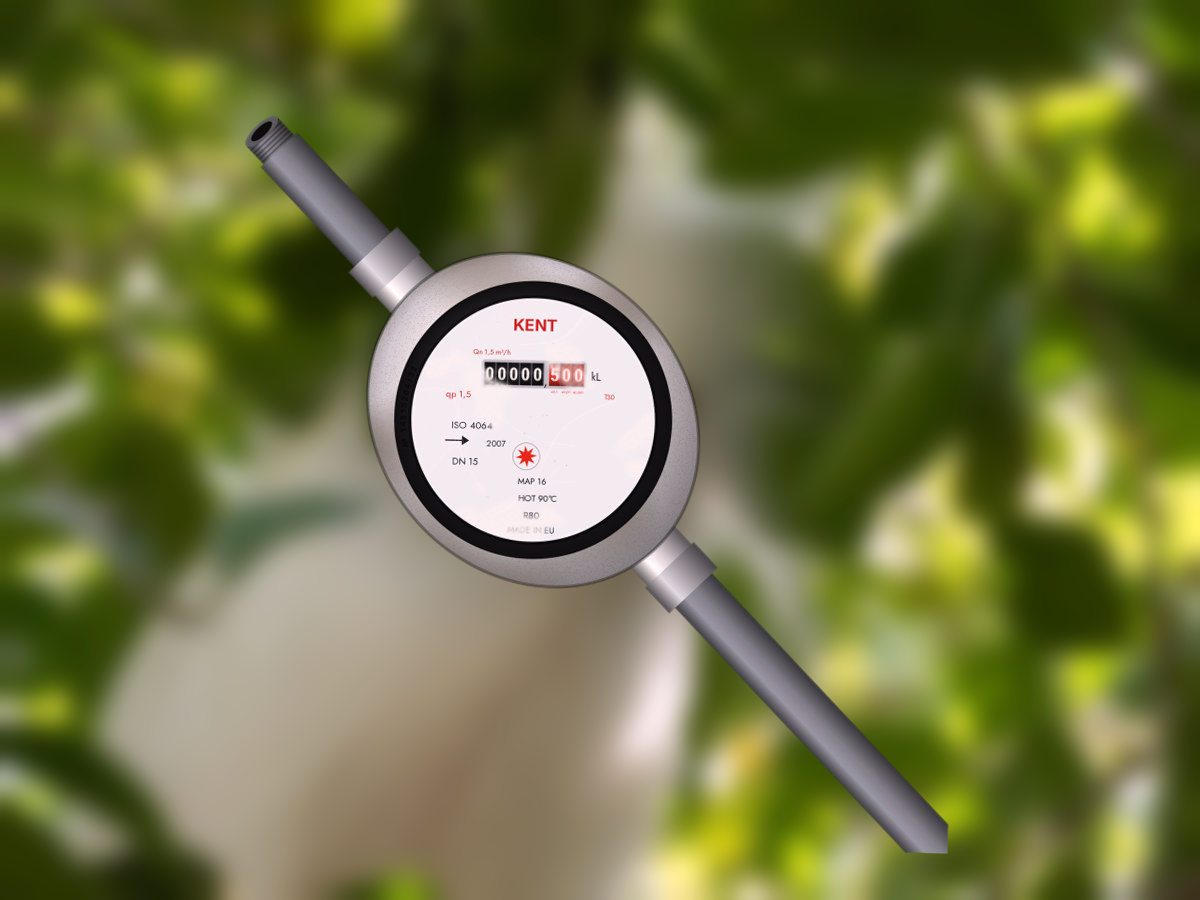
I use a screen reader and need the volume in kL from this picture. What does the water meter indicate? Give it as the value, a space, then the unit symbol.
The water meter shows 0.500 kL
